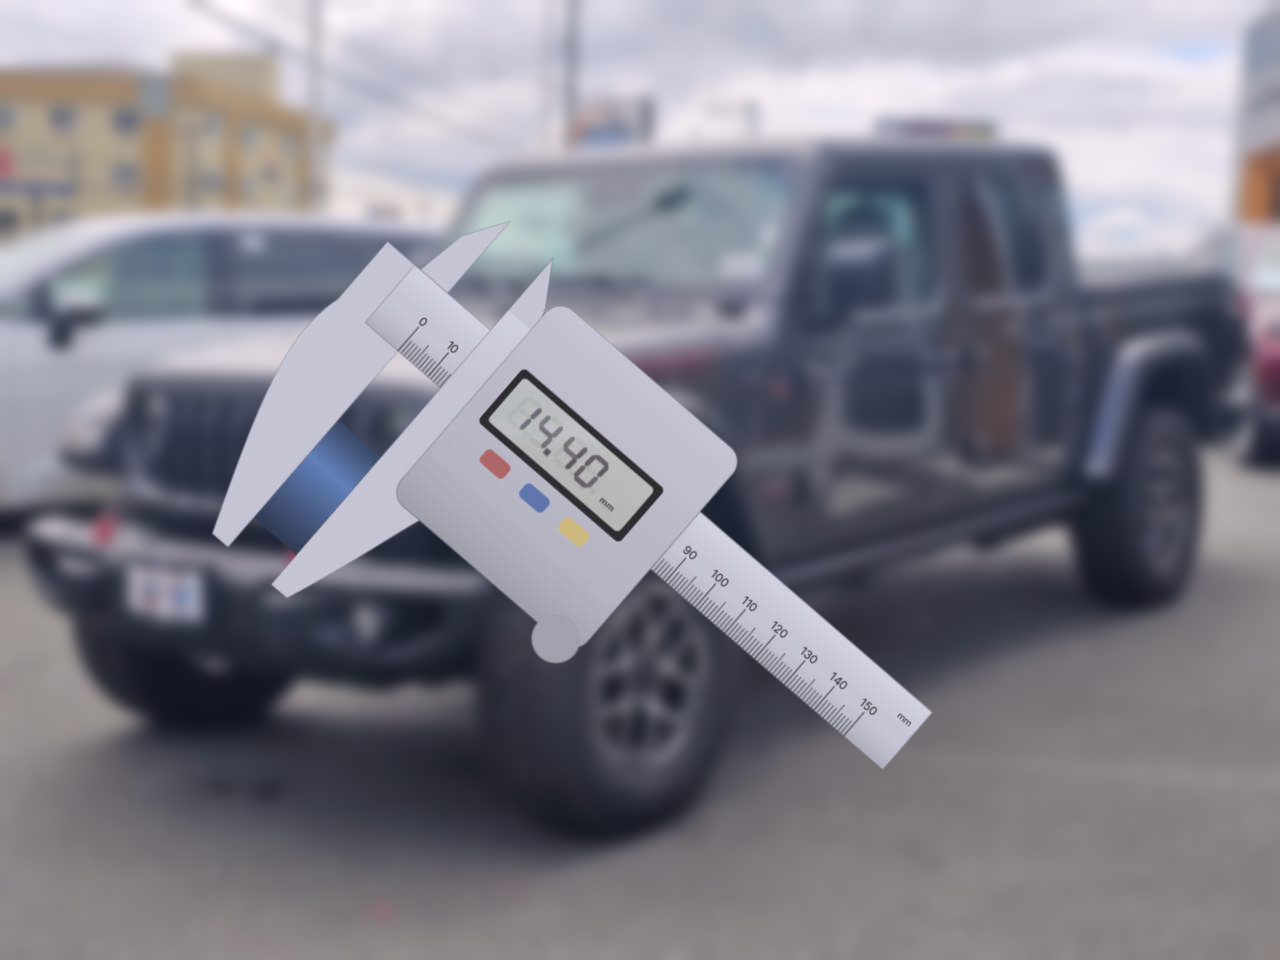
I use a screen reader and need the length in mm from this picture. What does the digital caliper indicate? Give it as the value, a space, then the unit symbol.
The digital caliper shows 14.40 mm
